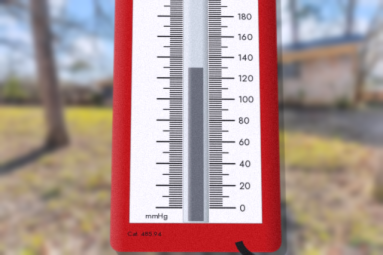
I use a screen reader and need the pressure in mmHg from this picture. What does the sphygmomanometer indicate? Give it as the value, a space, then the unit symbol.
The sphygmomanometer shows 130 mmHg
